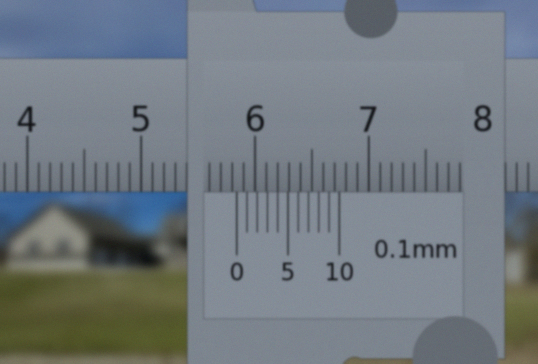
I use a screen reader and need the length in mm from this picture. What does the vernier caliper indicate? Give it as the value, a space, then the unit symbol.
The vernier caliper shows 58.4 mm
